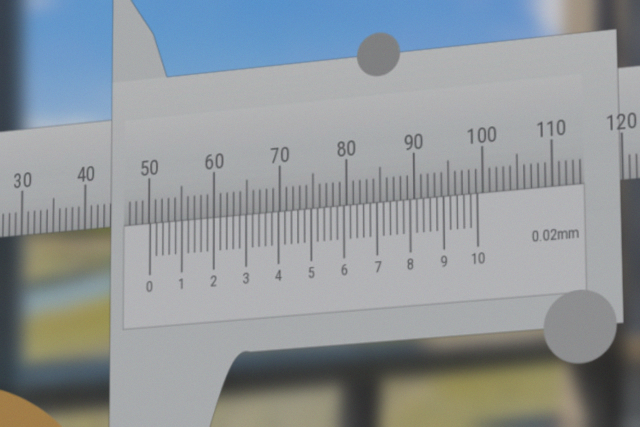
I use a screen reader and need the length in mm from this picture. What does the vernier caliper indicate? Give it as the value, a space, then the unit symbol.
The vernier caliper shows 50.2 mm
